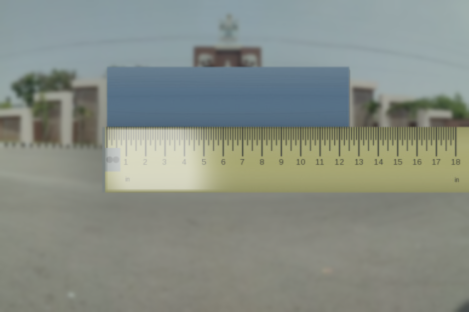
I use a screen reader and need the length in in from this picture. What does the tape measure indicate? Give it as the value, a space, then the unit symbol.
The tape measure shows 12.5 in
